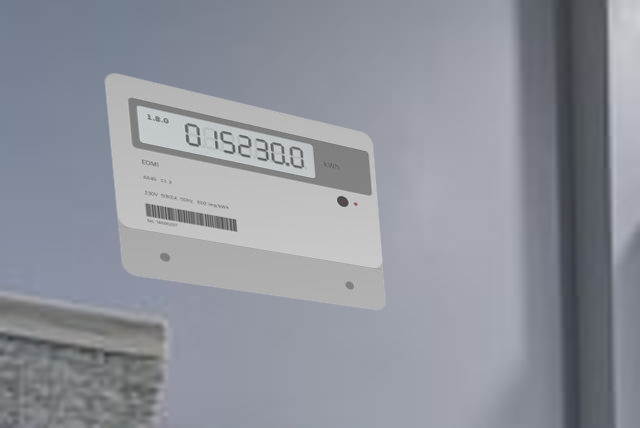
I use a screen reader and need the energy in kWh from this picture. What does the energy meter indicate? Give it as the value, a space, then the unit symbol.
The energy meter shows 15230.0 kWh
